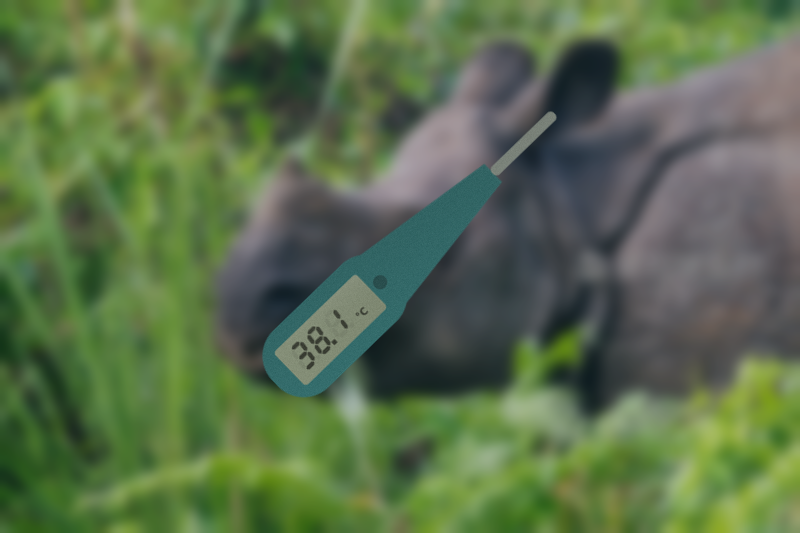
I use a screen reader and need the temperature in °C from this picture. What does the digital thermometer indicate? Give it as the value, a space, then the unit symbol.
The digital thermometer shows 38.1 °C
